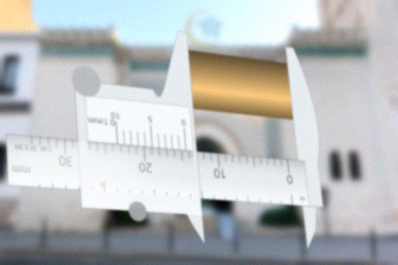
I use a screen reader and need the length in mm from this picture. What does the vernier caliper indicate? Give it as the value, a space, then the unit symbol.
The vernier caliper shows 14.4 mm
